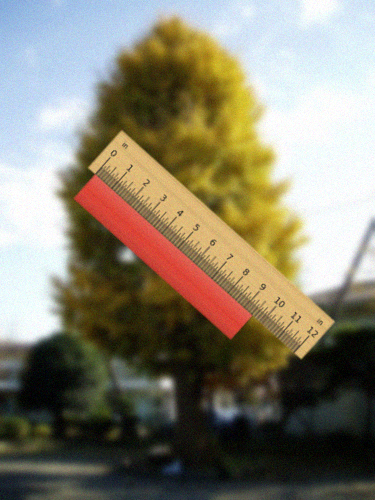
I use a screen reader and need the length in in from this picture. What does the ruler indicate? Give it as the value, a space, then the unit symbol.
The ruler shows 9.5 in
